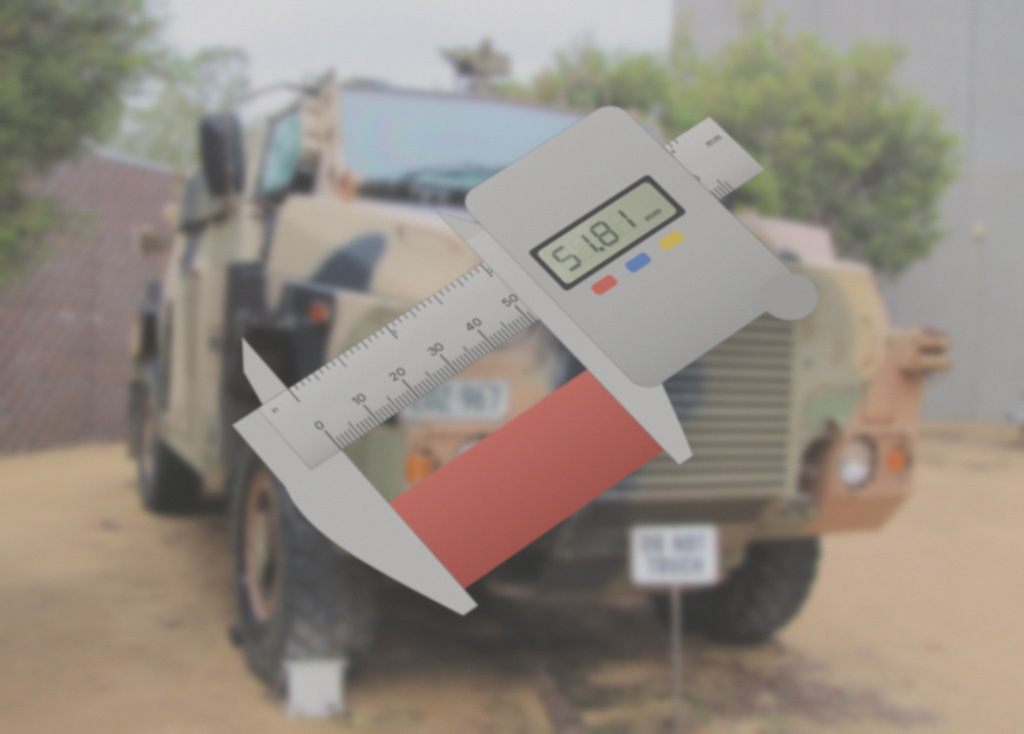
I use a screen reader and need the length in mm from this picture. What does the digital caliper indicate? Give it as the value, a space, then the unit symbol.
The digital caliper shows 51.81 mm
